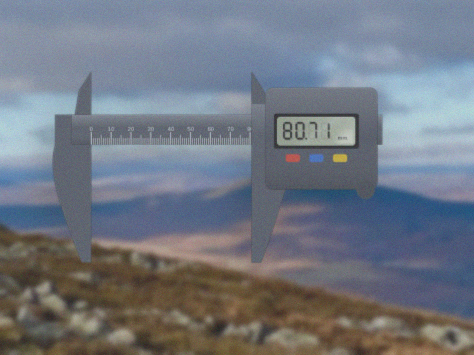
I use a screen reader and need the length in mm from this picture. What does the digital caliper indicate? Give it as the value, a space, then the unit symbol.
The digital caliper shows 80.71 mm
